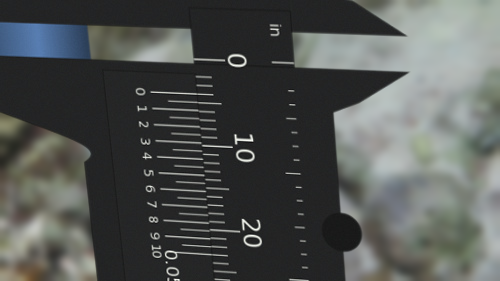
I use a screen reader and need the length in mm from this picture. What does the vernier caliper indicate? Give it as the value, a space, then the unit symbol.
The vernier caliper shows 4.0 mm
